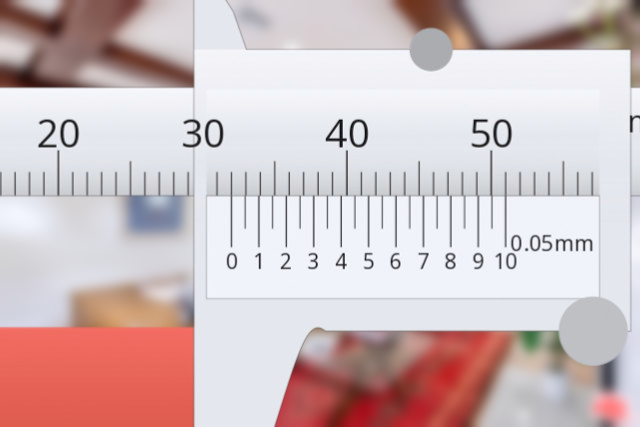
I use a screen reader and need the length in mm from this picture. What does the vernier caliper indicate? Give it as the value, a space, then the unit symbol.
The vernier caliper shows 32.0 mm
